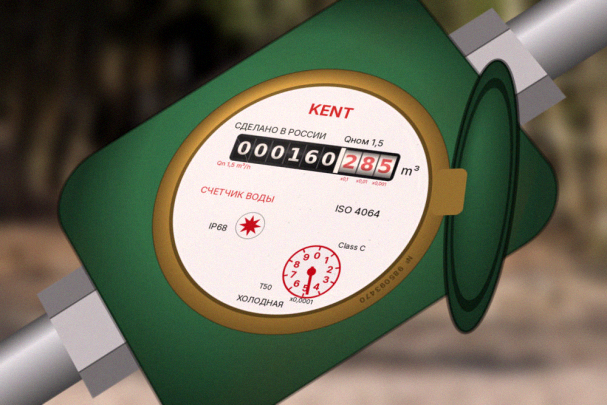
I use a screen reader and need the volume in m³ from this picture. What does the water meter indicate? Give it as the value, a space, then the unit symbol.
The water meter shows 160.2854 m³
